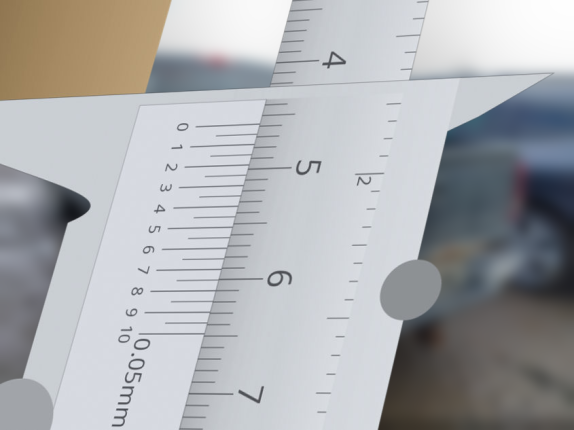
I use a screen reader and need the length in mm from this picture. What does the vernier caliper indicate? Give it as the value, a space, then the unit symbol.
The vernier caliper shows 45.8 mm
